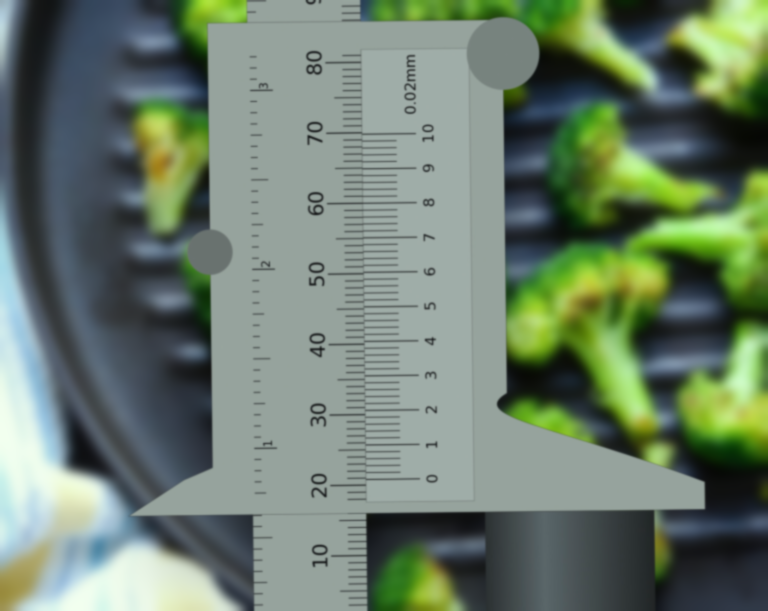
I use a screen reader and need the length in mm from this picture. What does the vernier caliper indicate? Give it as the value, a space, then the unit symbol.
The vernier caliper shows 20.8 mm
